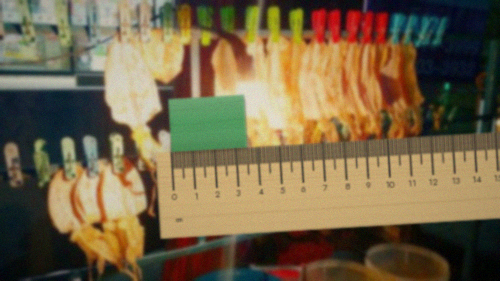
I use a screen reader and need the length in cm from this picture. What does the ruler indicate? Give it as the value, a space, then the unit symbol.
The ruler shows 3.5 cm
